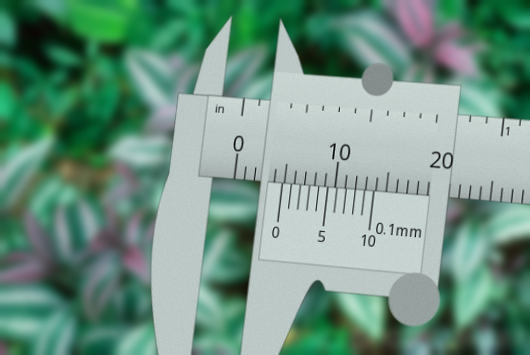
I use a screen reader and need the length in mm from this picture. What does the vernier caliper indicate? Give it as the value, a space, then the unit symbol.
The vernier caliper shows 4.8 mm
